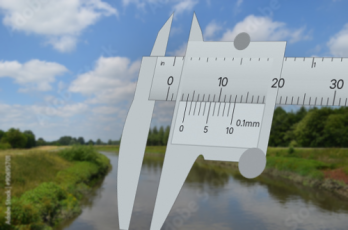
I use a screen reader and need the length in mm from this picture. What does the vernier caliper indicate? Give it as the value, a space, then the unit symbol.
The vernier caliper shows 4.0 mm
